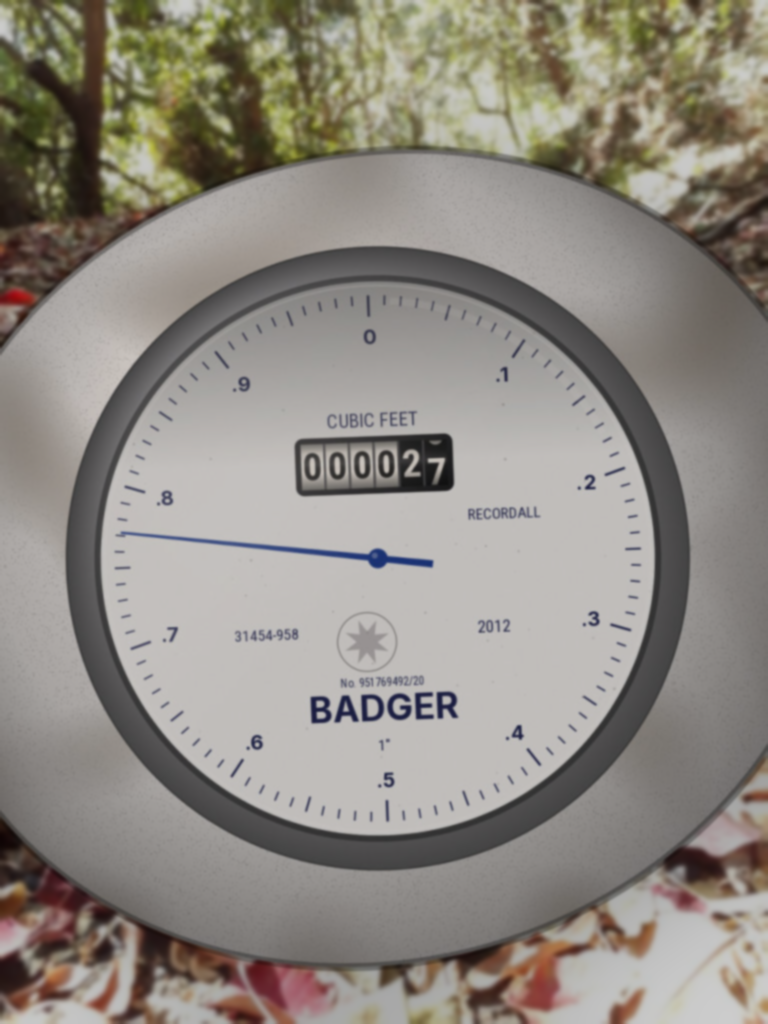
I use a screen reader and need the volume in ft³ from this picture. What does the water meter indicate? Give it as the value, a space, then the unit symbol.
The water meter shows 26.77 ft³
